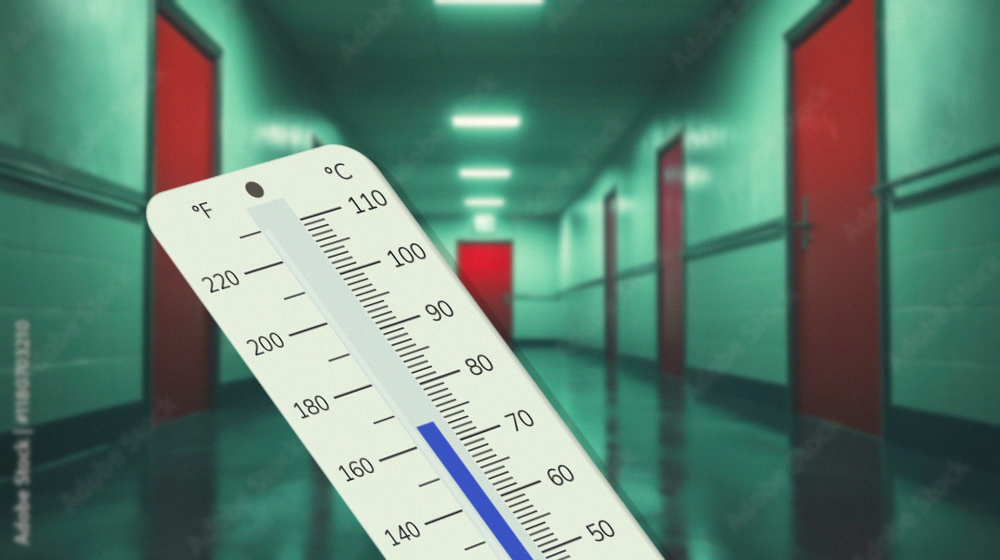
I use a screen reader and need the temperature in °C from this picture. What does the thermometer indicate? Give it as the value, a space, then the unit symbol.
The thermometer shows 74 °C
